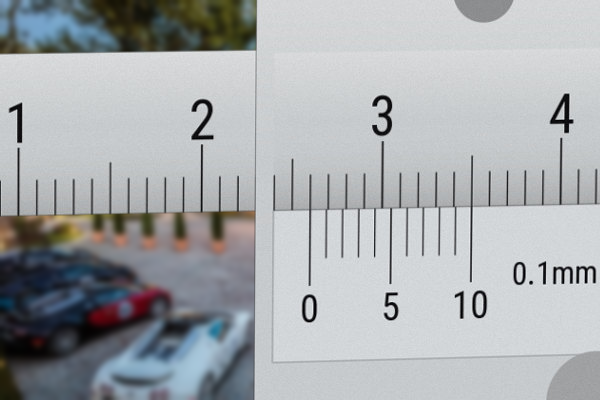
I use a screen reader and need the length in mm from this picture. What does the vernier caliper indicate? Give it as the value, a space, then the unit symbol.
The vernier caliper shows 26.0 mm
